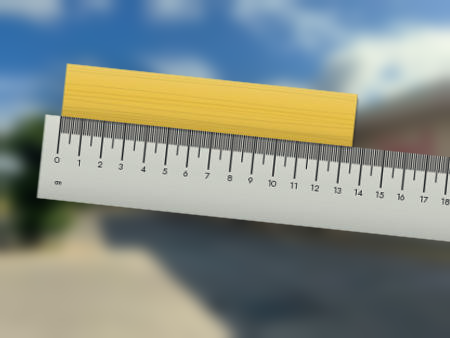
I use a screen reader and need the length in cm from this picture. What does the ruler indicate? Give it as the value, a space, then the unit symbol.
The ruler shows 13.5 cm
